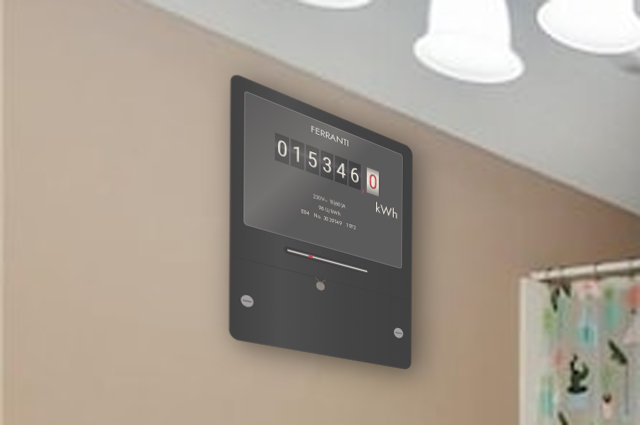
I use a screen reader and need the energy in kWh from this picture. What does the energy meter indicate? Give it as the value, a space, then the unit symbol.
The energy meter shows 15346.0 kWh
